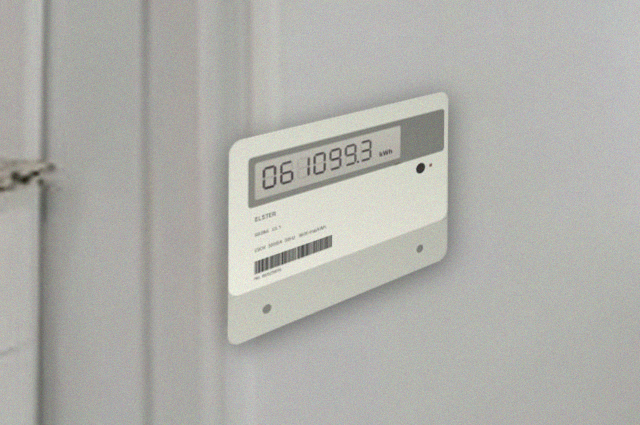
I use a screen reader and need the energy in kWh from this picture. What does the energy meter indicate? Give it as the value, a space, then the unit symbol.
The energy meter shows 61099.3 kWh
